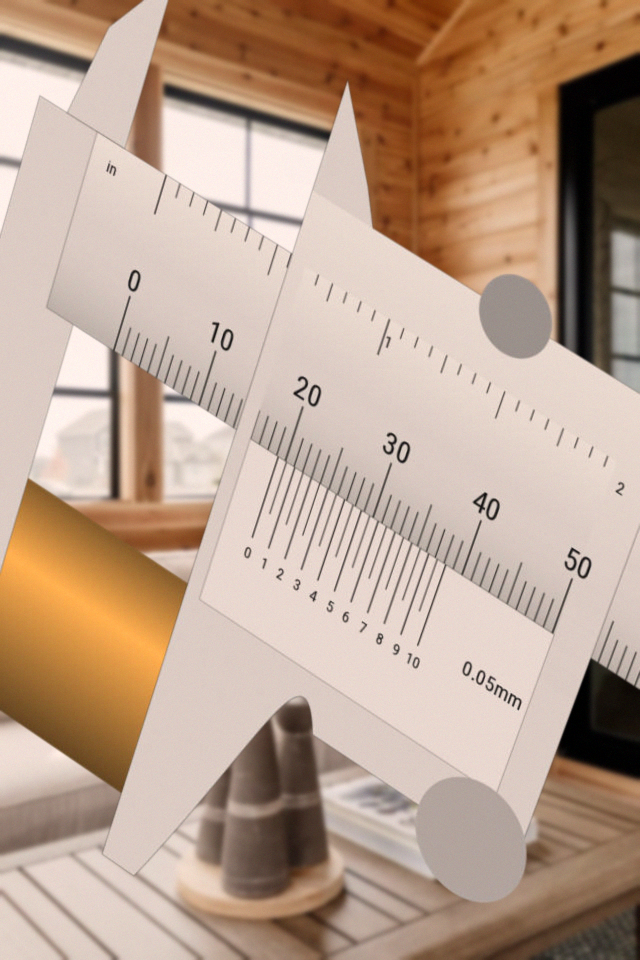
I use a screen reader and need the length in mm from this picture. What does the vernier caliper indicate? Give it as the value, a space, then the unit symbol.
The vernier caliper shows 19.2 mm
